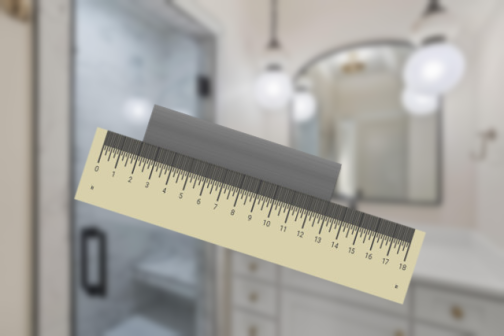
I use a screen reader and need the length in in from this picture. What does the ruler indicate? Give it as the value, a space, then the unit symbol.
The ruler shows 11 in
